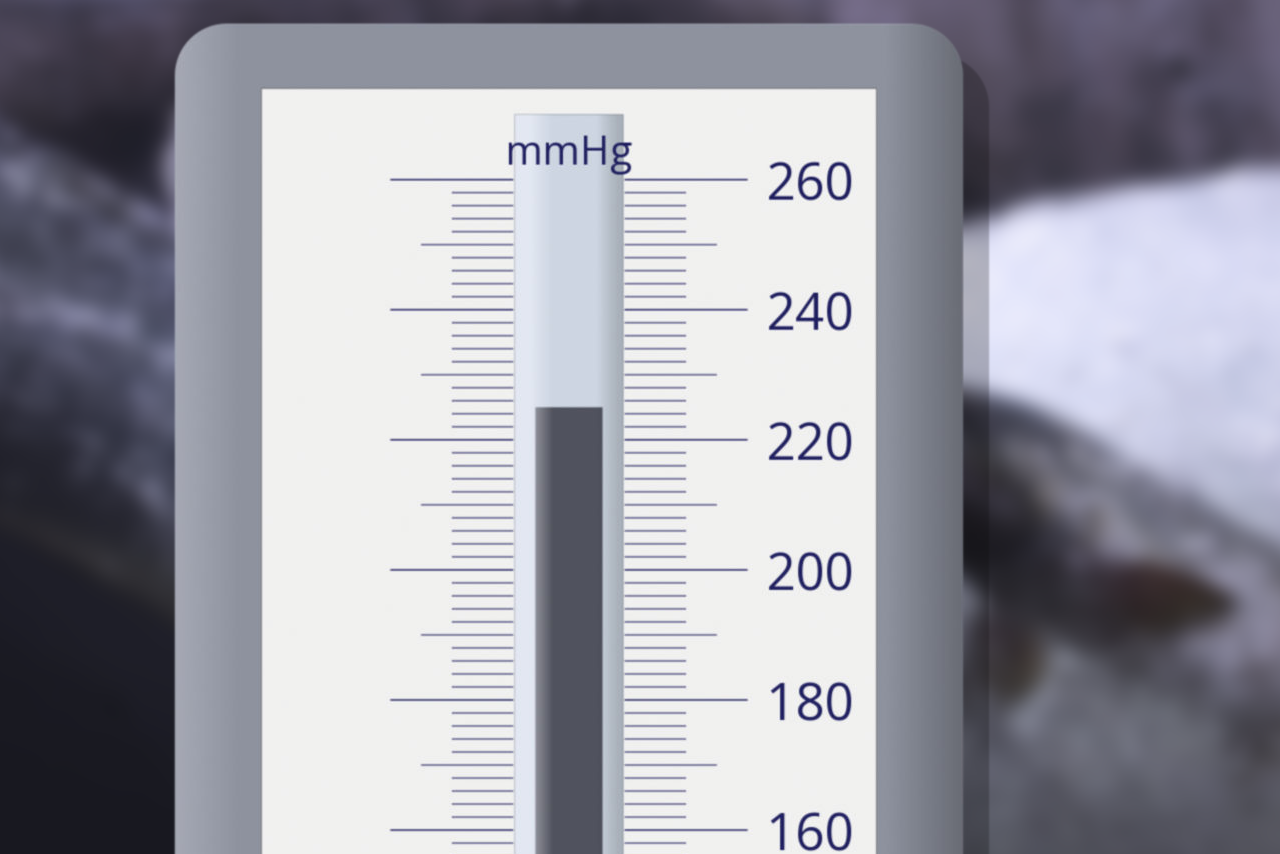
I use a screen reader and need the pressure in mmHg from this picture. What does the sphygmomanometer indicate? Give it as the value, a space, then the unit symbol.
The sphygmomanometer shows 225 mmHg
